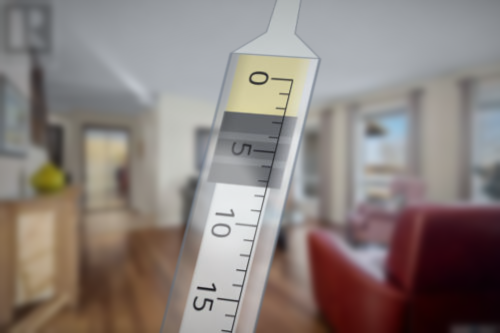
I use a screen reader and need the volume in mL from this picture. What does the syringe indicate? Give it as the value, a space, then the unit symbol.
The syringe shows 2.5 mL
